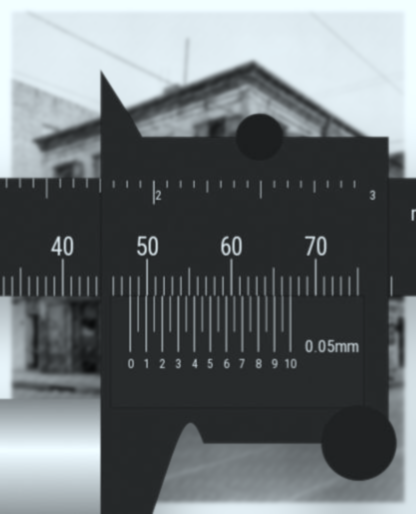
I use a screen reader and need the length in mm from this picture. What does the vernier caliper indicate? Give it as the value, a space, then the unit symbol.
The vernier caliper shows 48.0 mm
